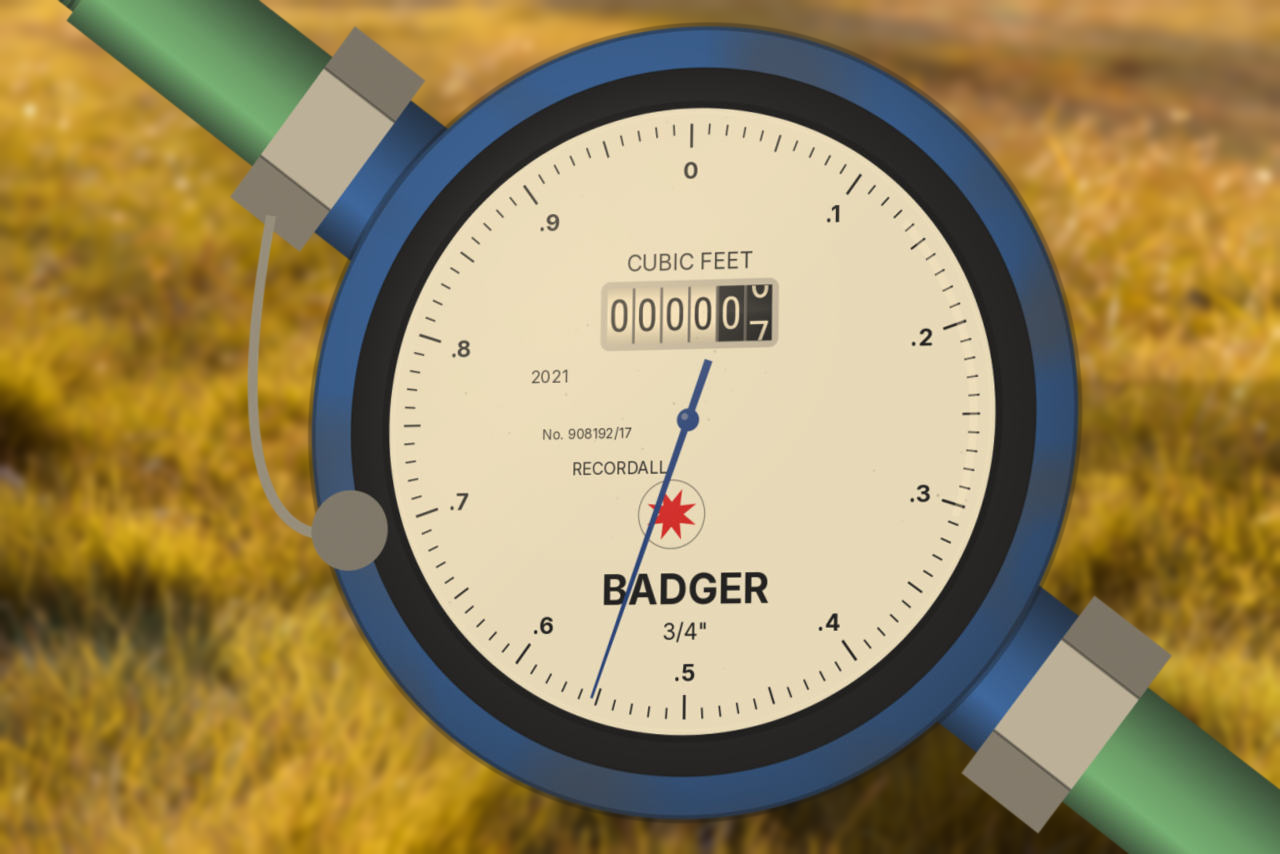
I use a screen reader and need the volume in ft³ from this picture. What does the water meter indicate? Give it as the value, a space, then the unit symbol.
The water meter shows 6.55 ft³
